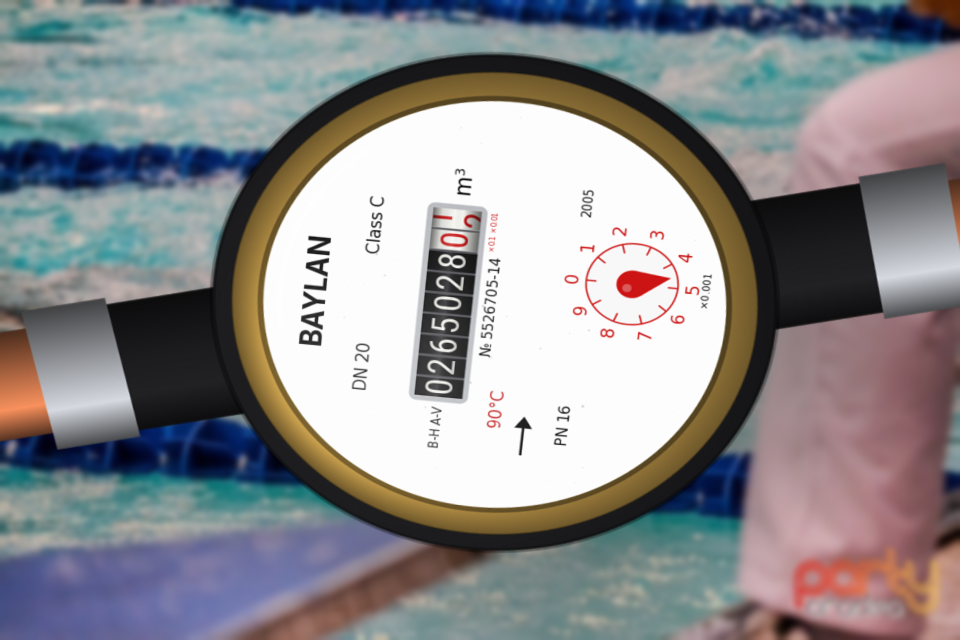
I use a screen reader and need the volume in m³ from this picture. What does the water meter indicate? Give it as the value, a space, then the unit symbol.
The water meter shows 265028.014 m³
